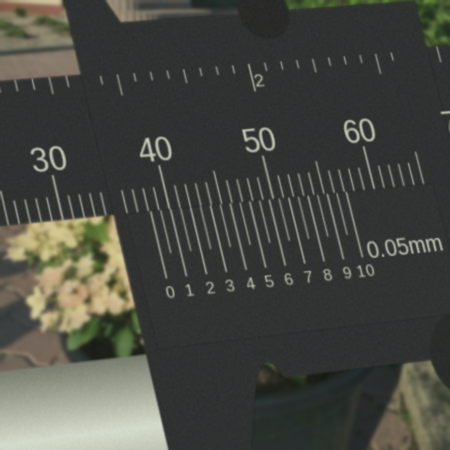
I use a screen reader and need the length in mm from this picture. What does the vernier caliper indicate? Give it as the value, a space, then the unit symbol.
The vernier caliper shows 38.2 mm
